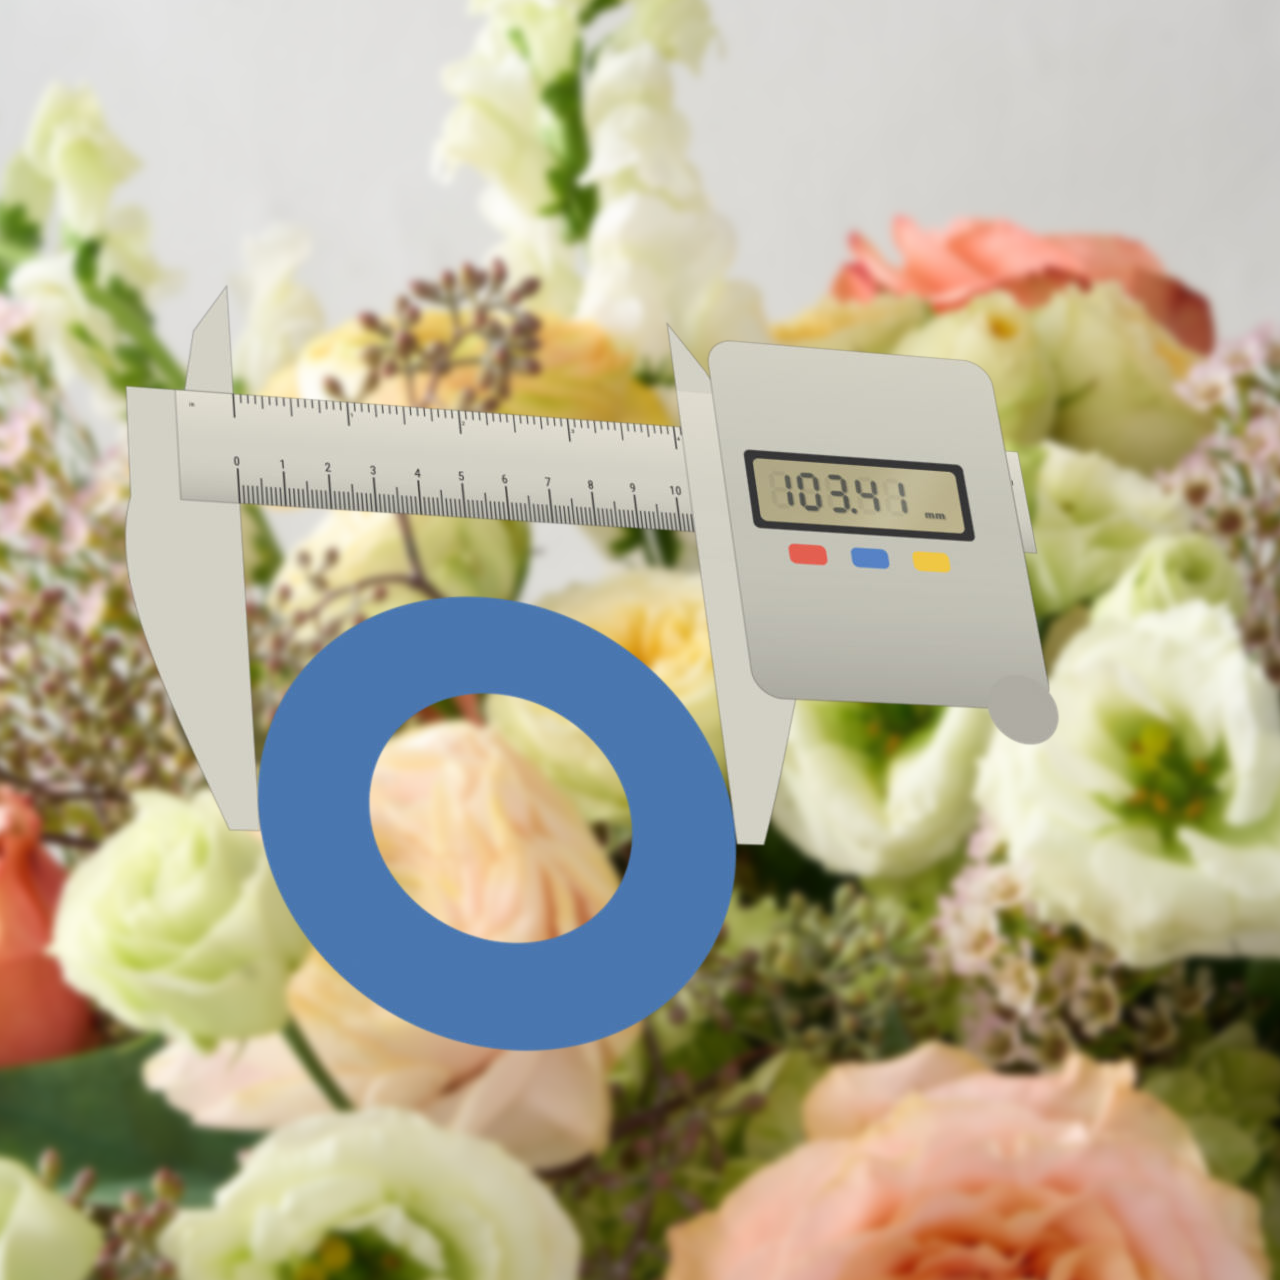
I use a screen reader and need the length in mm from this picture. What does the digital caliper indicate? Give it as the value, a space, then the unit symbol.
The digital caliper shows 103.41 mm
